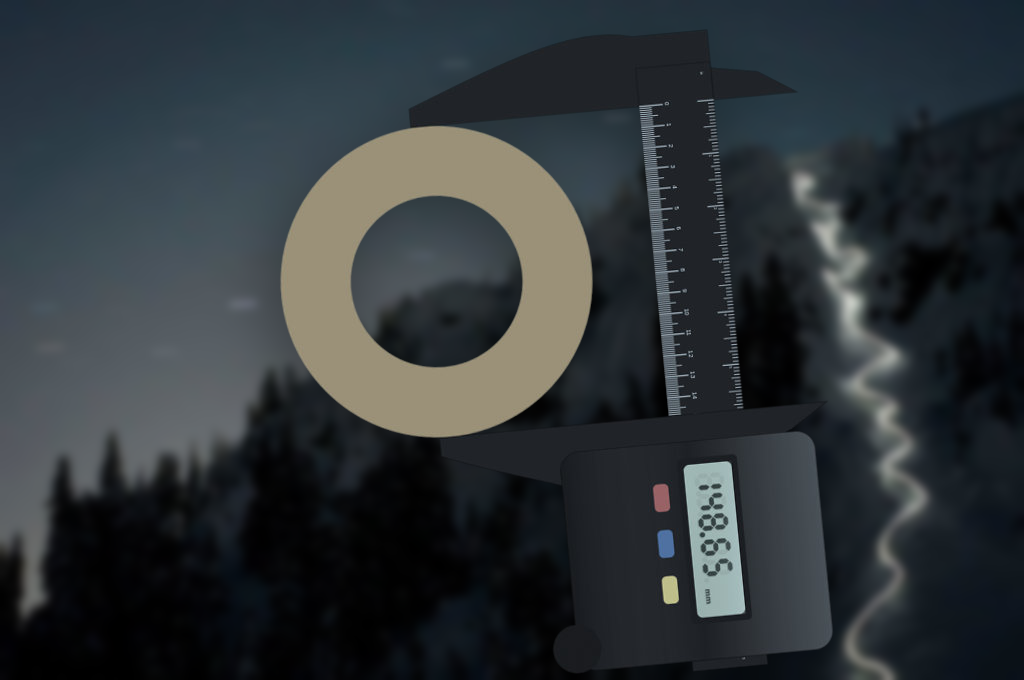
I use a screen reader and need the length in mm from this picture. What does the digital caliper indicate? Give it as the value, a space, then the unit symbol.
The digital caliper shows 148.65 mm
